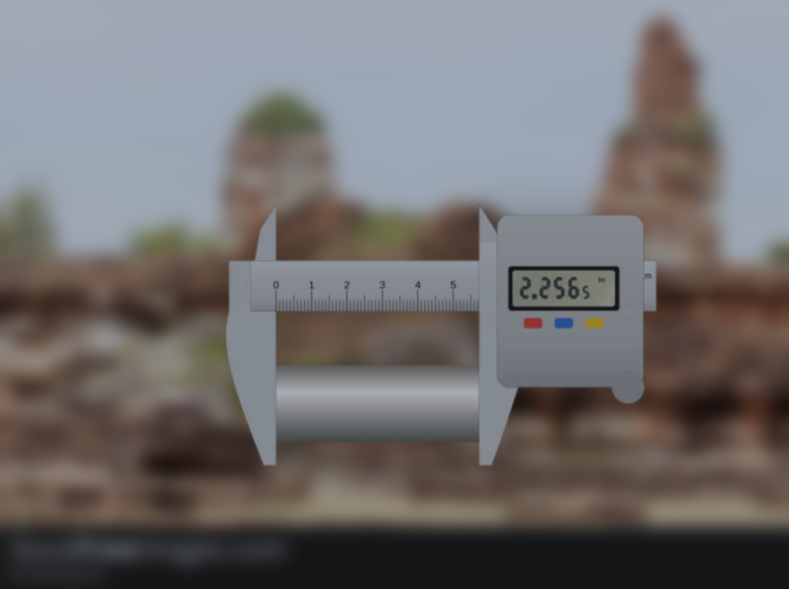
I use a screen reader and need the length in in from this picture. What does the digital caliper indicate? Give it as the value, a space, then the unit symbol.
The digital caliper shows 2.2565 in
